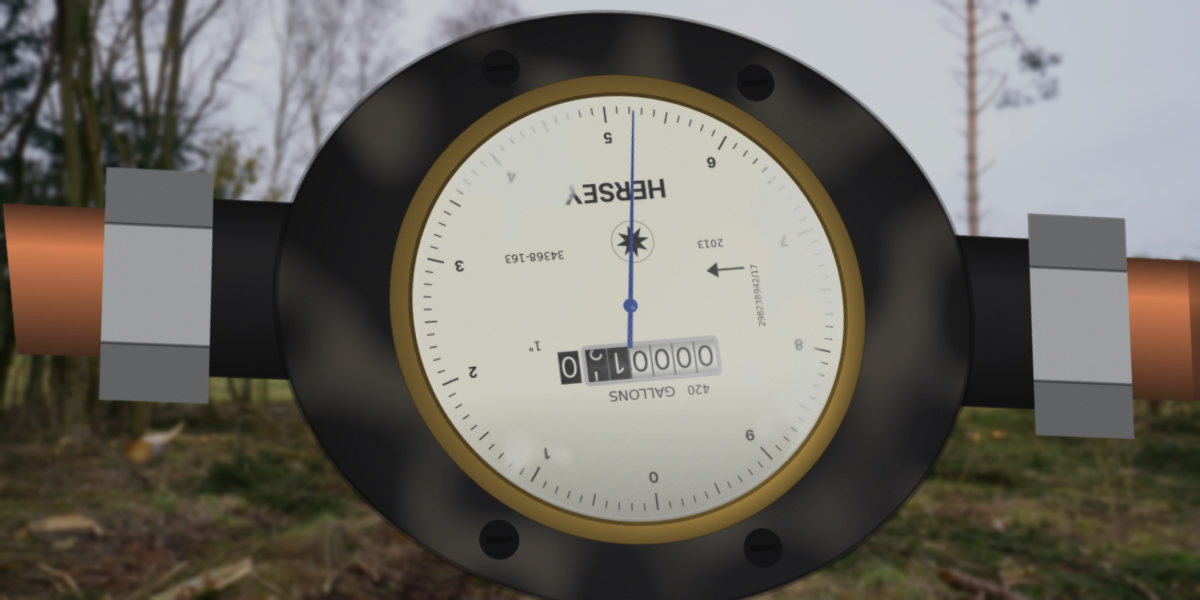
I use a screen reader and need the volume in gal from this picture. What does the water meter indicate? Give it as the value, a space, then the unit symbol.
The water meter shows 115.2 gal
